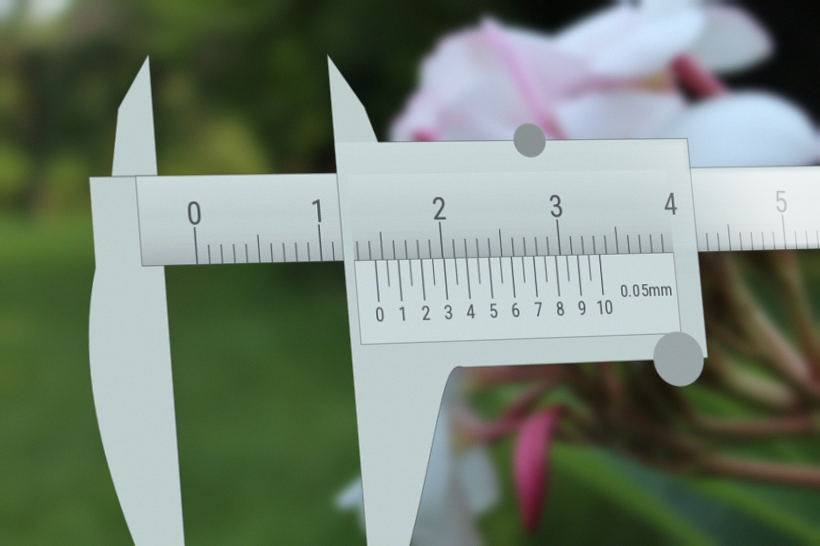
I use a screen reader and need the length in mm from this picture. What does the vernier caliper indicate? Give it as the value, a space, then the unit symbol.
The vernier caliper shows 14.4 mm
